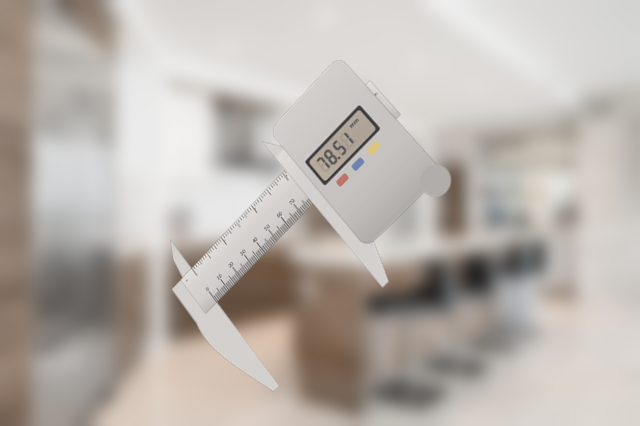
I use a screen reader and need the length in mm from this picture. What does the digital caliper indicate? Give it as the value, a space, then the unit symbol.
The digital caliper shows 78.51 mm
